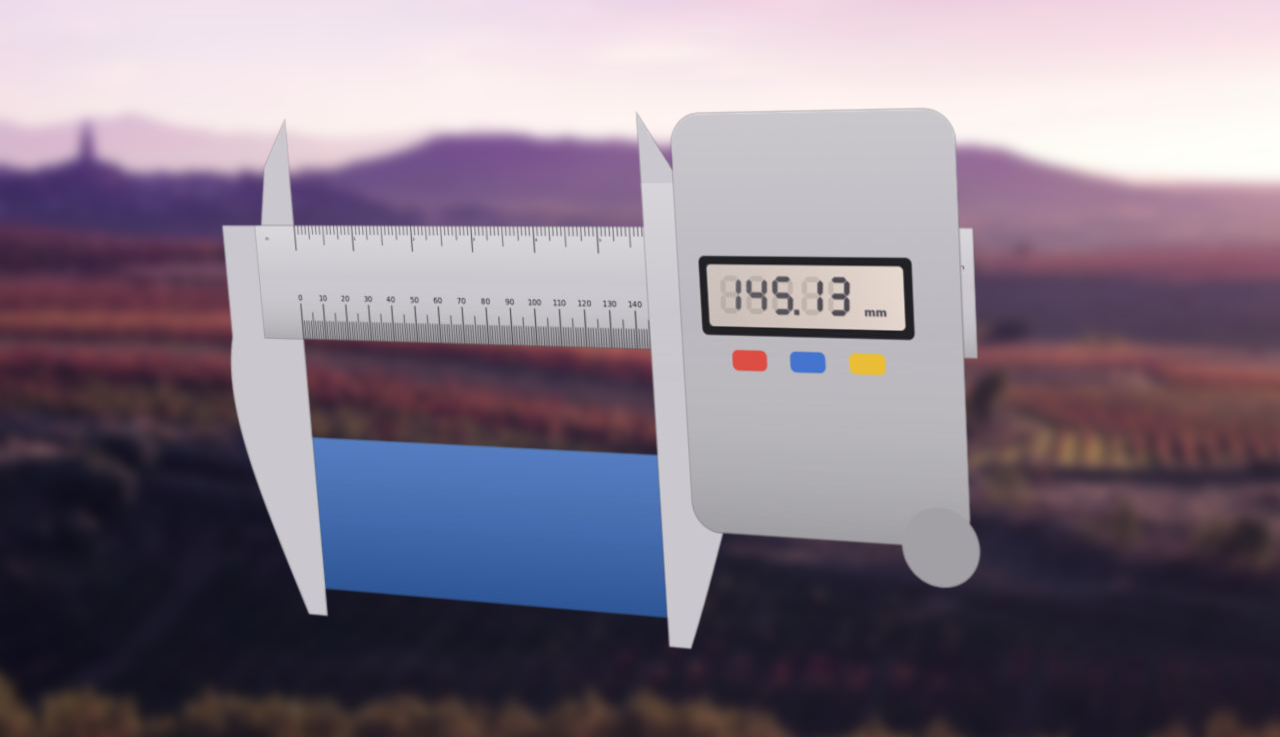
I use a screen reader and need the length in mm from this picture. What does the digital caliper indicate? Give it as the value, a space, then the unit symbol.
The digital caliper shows 145.13 mm
